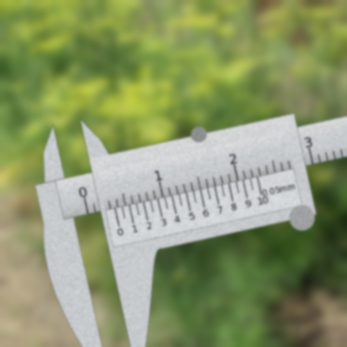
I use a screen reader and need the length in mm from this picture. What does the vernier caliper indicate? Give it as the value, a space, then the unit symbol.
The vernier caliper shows 3.6 mm
